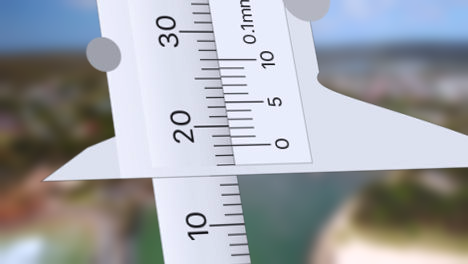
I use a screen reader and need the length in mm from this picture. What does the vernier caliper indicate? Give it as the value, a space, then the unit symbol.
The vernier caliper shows 18.0 mm
